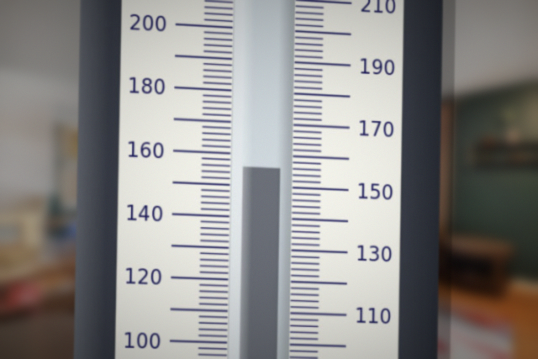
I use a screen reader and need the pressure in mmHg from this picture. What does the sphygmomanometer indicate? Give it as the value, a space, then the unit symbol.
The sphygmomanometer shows 156 mmHg
